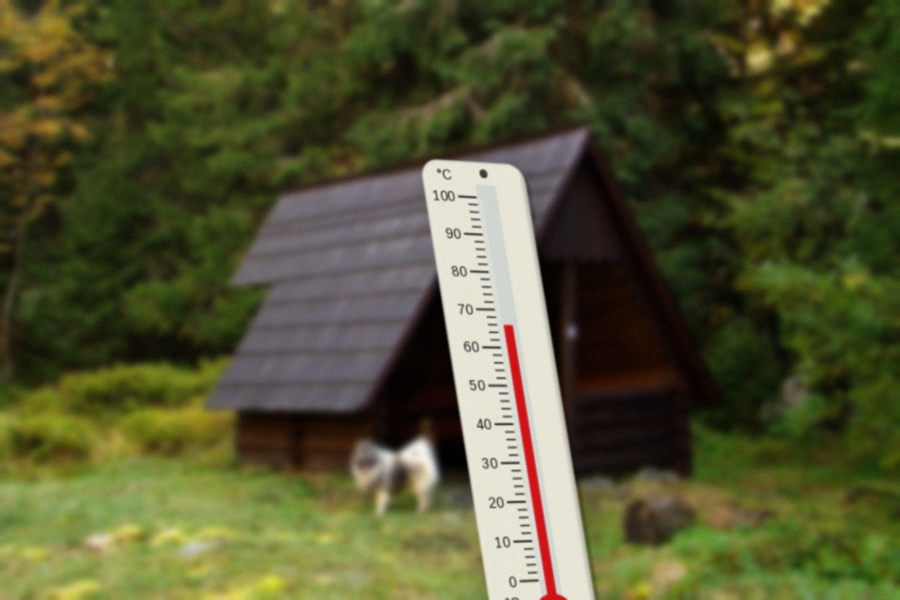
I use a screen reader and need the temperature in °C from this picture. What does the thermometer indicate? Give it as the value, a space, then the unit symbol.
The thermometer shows 66 °C
